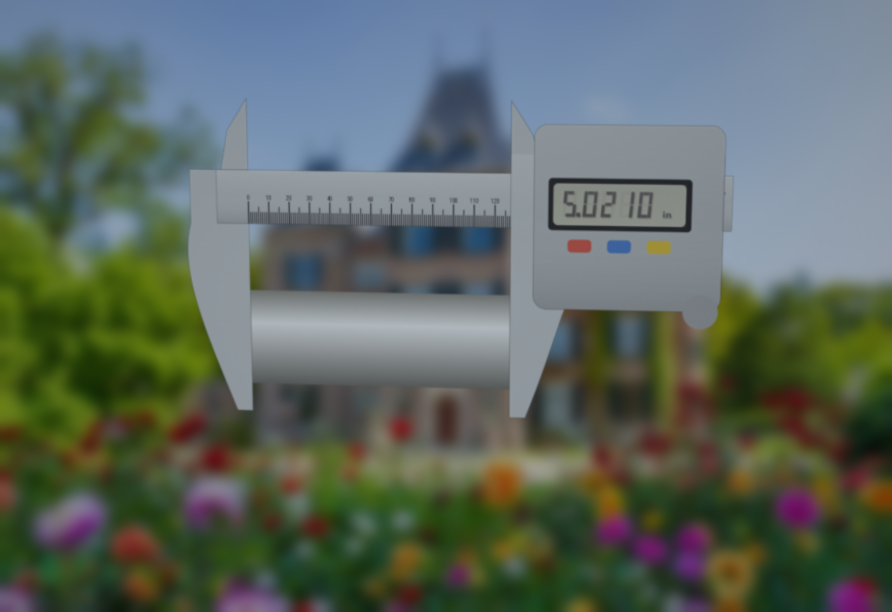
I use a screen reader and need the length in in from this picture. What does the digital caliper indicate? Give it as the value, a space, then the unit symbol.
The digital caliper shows 5.0210 in
